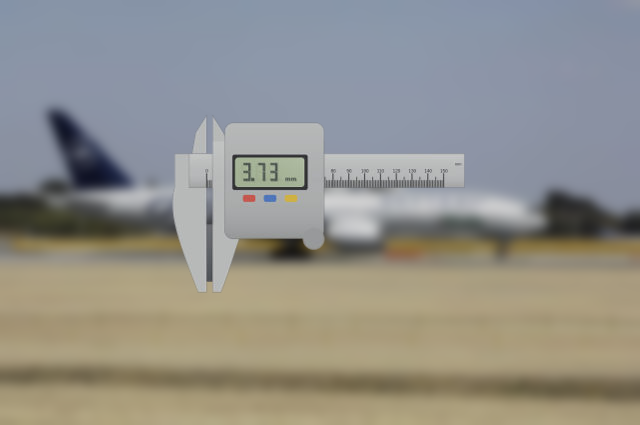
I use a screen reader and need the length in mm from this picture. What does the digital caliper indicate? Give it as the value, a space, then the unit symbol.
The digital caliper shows 3.73 mm
